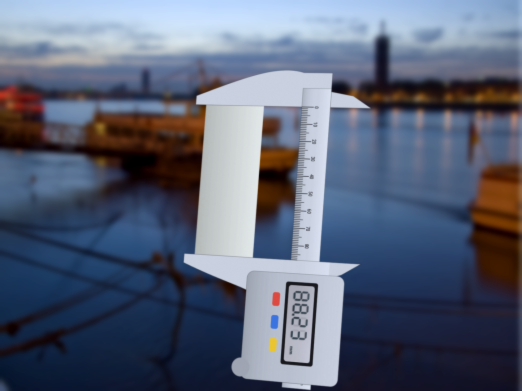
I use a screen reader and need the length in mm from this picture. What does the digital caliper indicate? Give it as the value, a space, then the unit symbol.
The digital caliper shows 88.23 mm
